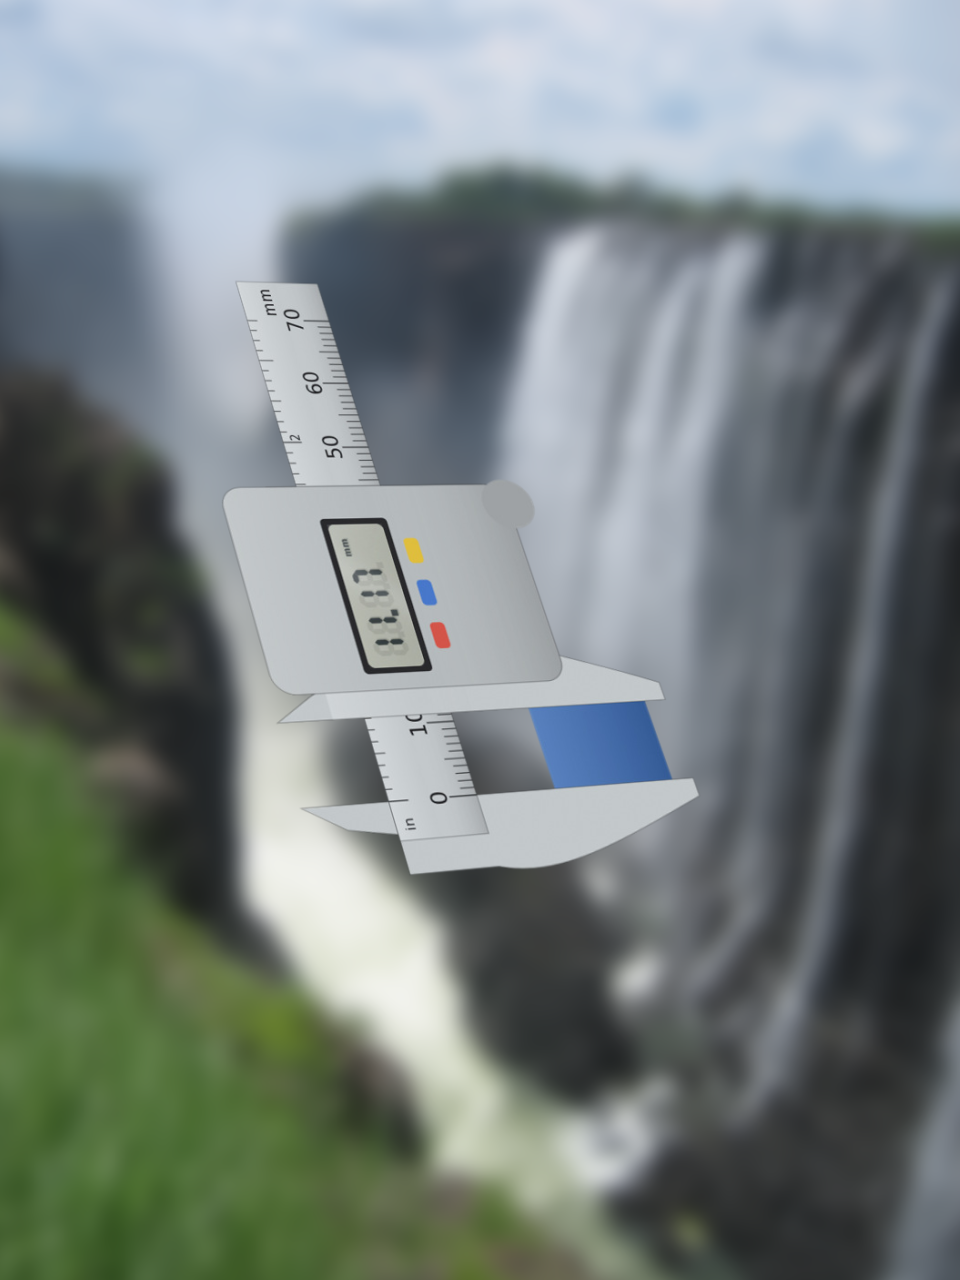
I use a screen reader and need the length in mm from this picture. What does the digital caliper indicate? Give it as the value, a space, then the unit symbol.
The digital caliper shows 11.17 mm
